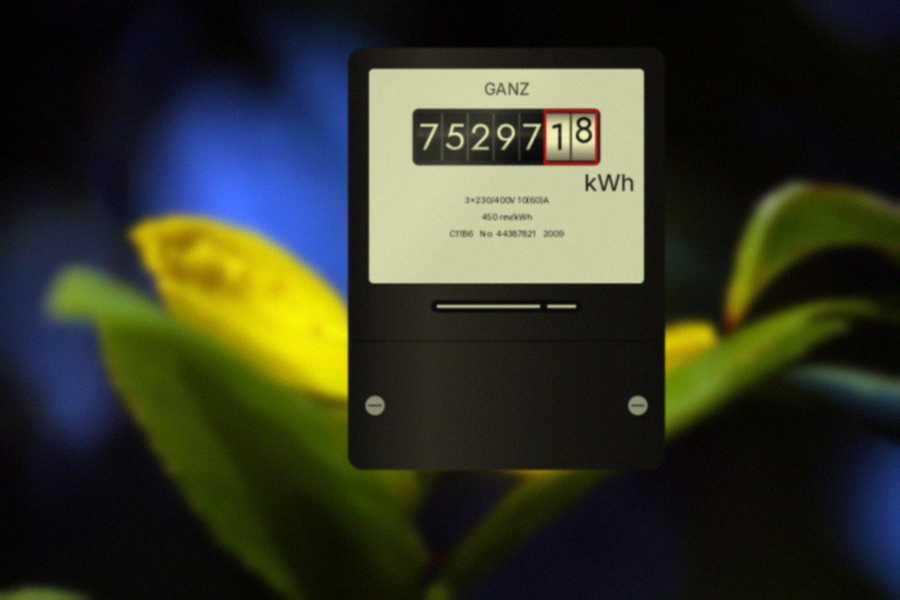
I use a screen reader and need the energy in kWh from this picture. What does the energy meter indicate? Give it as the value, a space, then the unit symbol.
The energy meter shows 75297.18 kWh
